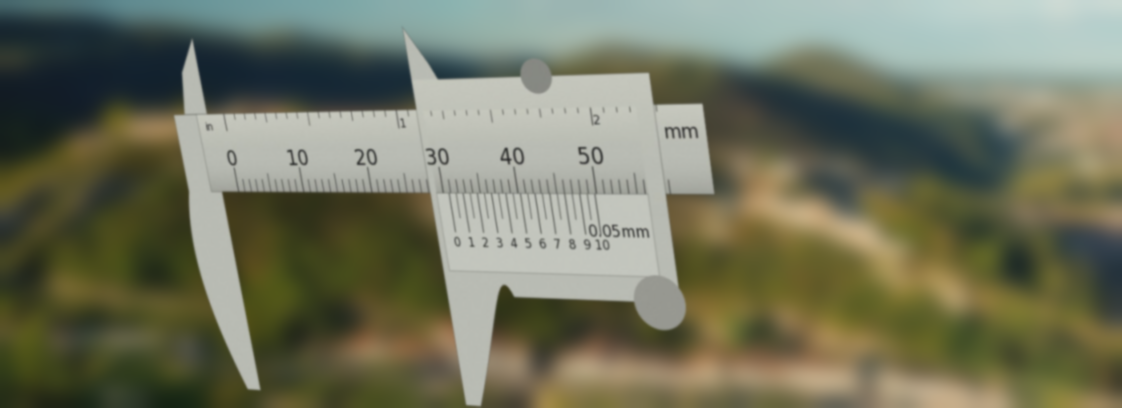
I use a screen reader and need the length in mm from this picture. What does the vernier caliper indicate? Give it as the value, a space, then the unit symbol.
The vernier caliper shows 30.8 mm
